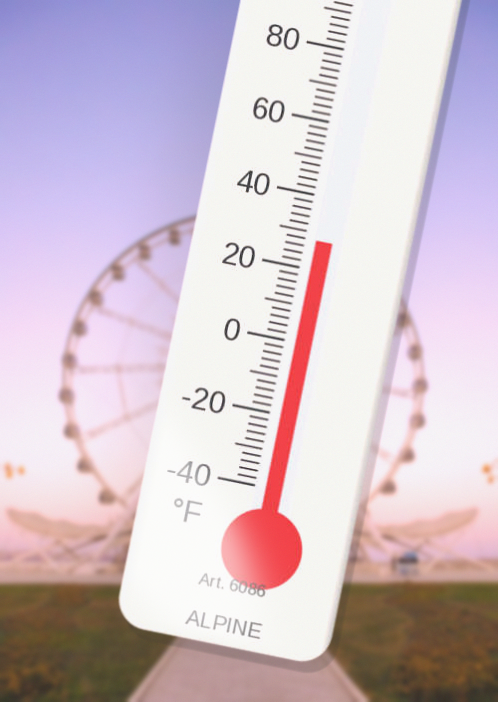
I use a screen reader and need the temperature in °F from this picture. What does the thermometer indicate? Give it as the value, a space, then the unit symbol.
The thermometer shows 28 °F
